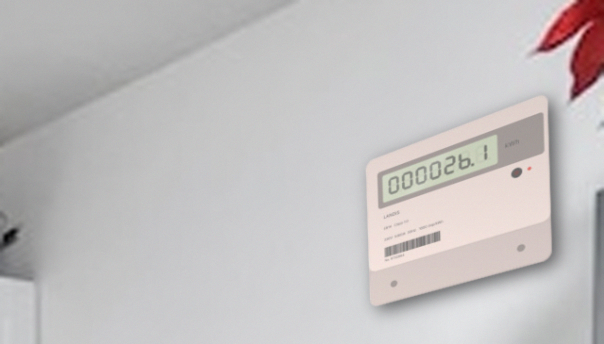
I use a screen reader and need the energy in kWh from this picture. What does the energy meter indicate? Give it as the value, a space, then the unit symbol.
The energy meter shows 26.1 kWh
